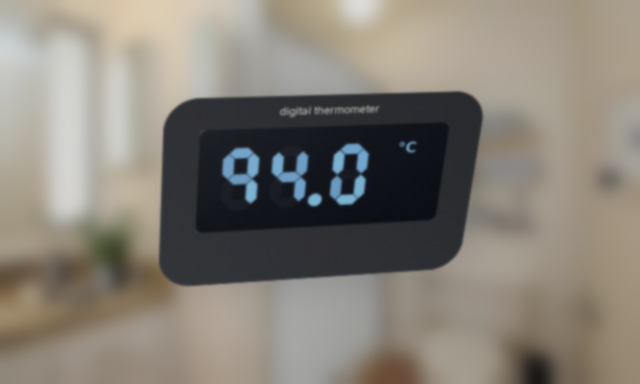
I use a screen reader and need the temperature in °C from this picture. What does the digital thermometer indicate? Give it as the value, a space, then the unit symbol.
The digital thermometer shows 94.0 °C
